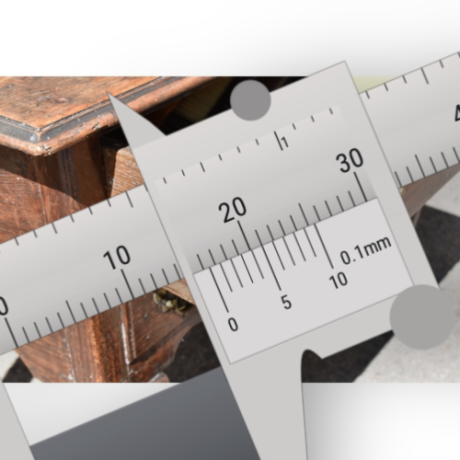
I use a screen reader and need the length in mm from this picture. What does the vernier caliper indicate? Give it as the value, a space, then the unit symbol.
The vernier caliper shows 16.5 mm
